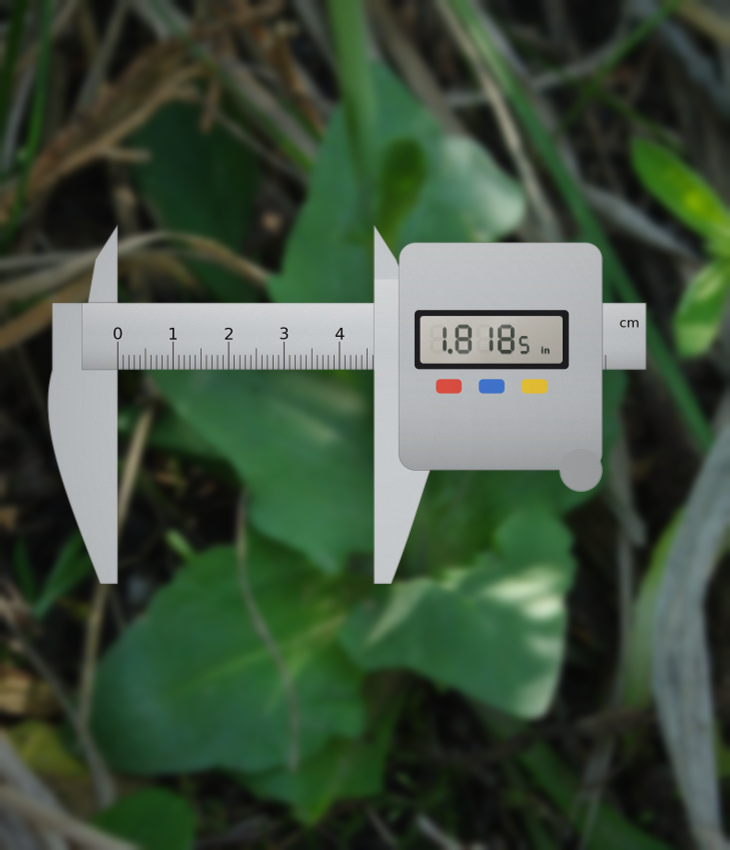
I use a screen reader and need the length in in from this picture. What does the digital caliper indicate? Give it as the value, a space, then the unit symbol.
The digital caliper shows 1.8185 in
